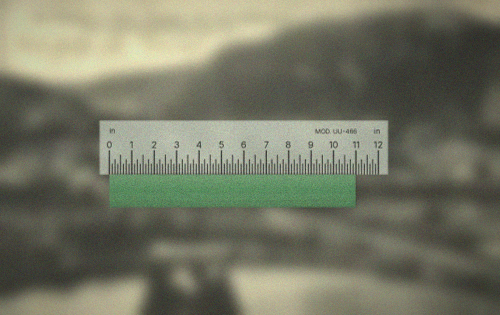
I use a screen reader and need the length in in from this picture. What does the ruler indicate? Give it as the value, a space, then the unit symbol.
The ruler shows 11 in
